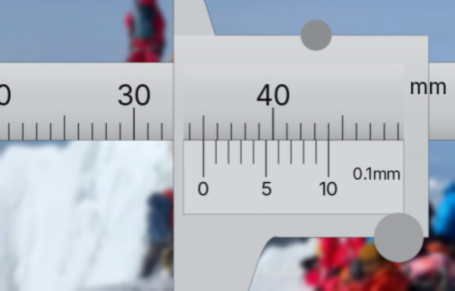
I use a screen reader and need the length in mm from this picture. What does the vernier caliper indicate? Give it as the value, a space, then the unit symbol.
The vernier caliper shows 35.0 mm
